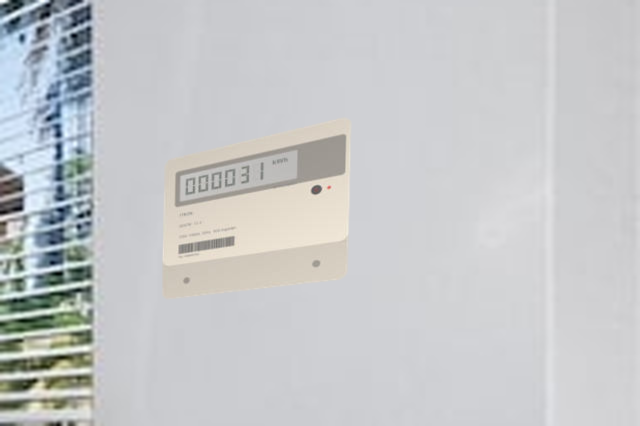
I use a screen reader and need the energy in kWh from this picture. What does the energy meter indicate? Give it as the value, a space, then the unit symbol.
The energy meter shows 31 kWh
